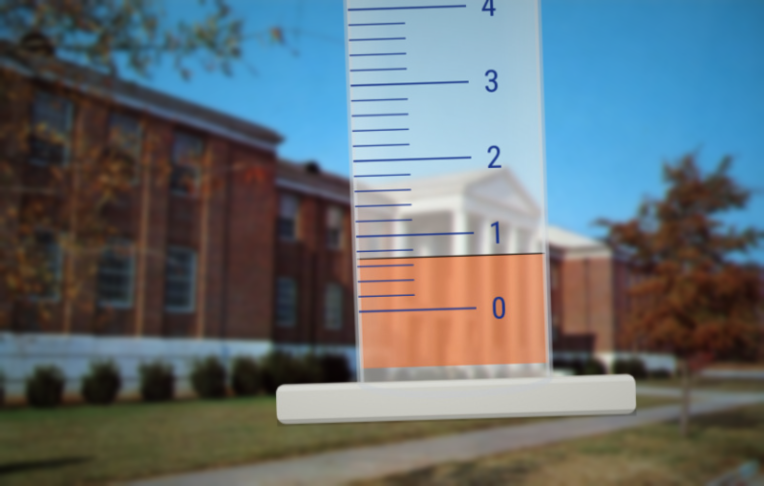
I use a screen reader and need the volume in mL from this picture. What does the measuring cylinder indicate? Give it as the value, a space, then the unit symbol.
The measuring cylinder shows 0.7 mL
